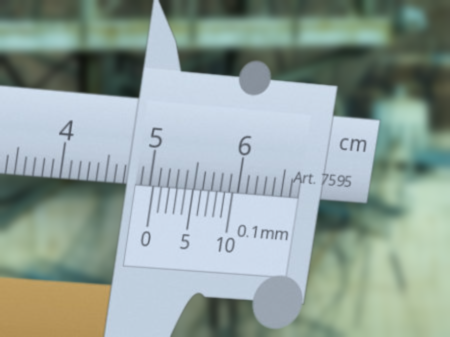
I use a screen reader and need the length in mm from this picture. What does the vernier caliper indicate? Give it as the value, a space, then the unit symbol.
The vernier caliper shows 50.4 mm
